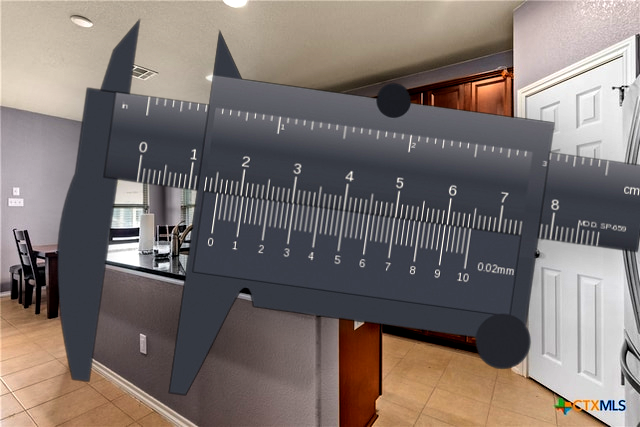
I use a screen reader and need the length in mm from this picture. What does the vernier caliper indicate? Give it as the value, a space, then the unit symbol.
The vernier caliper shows 15.5 mm
